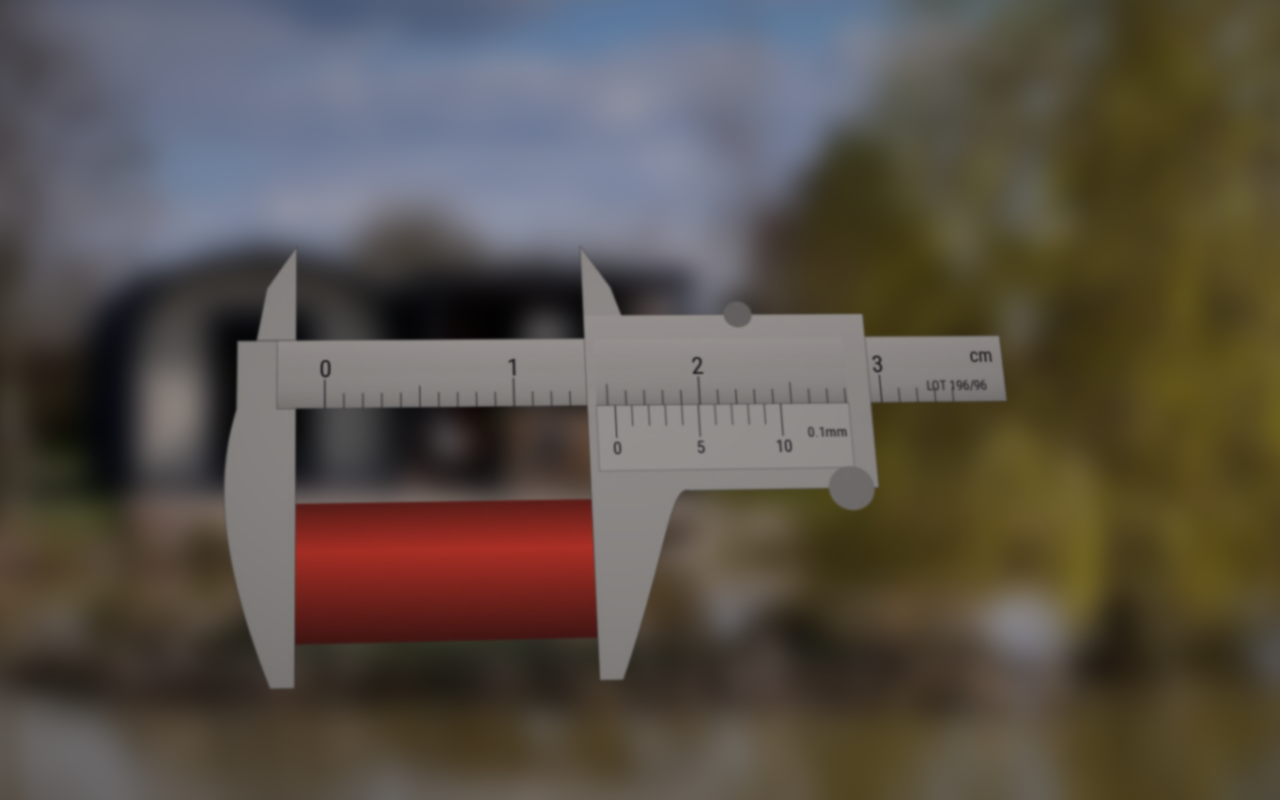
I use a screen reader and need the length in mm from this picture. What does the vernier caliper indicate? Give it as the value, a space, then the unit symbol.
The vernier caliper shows 15.4 mm
